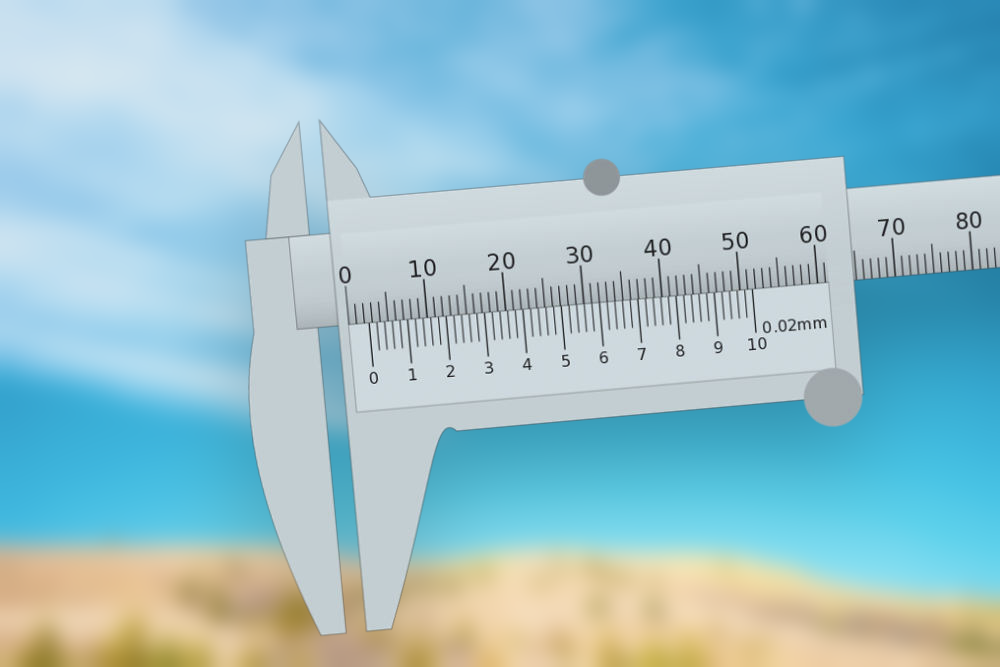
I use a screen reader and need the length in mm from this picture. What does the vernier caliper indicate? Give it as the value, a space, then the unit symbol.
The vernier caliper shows 2.6 mm
